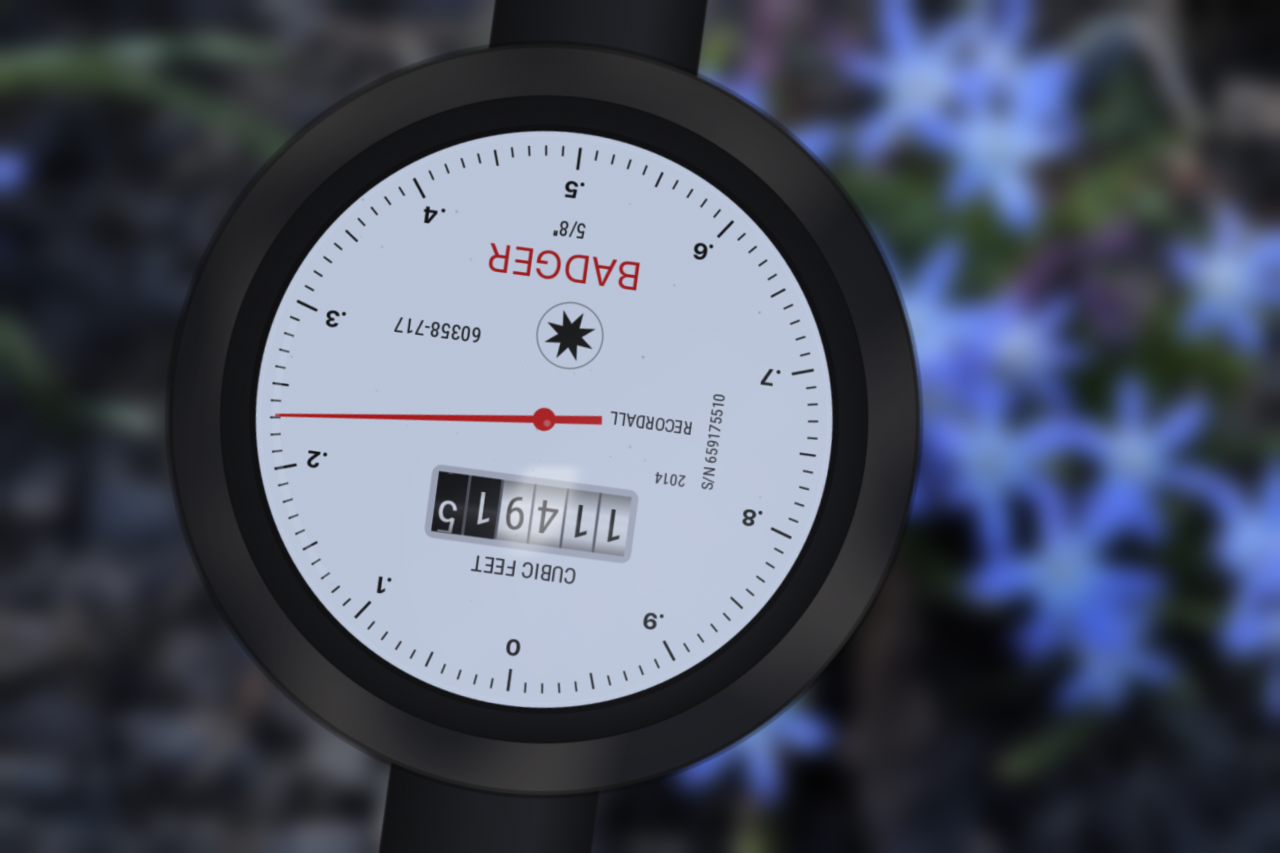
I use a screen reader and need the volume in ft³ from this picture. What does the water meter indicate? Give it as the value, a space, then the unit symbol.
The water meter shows 114915.23 ft³
